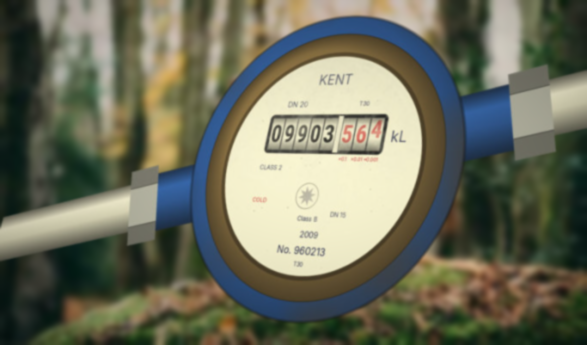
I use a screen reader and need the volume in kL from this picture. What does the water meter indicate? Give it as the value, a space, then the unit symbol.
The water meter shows 9903.564 kL
